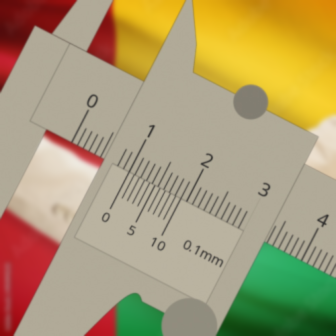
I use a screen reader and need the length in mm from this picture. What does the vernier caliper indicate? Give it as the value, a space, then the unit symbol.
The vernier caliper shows 10.0 mm
